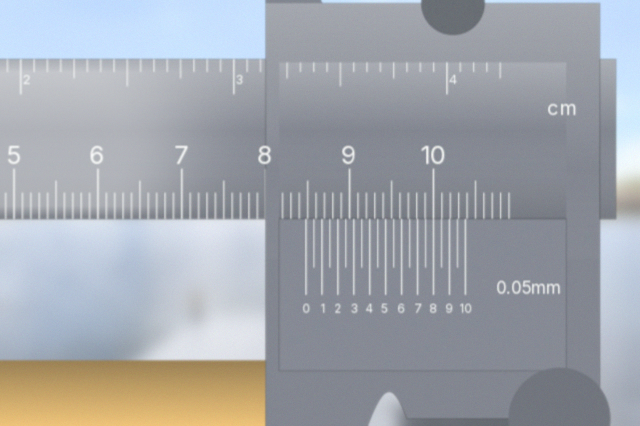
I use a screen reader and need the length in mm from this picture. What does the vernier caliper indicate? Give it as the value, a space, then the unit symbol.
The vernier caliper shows 84.8 mm
